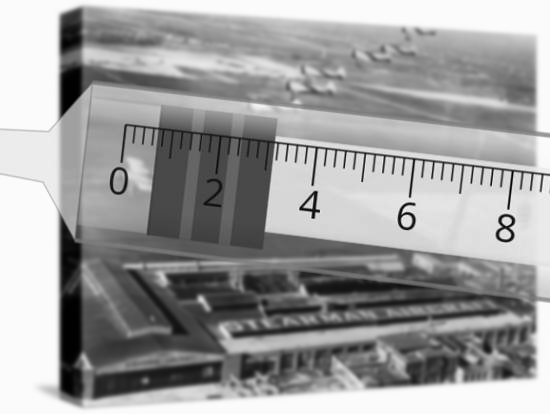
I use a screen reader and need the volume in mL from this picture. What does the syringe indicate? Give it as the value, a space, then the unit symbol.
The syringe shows 0.7 mL
